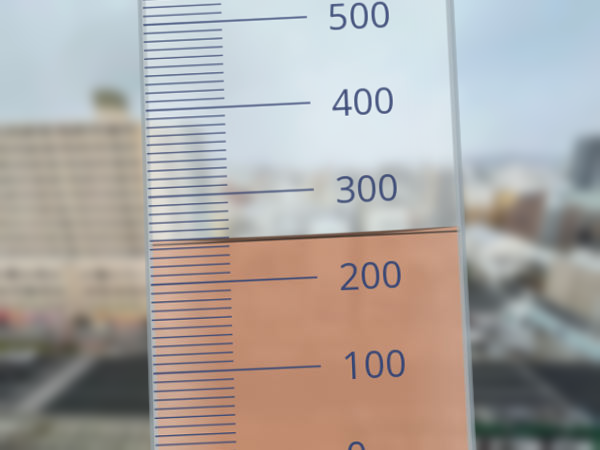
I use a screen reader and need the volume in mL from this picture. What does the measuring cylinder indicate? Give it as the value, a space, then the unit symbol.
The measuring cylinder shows 245 mL
